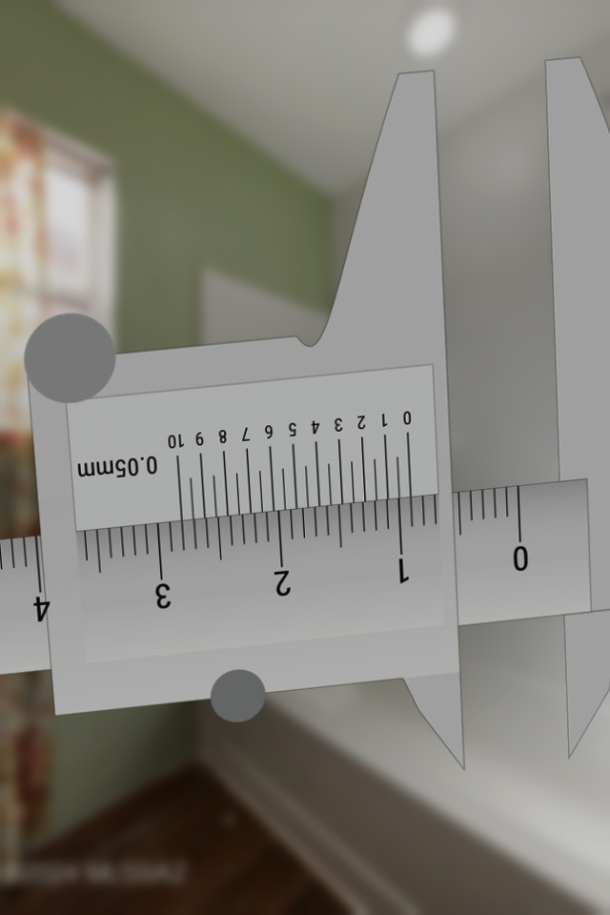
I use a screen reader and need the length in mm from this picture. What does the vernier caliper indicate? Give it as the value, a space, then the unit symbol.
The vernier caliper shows 9.0 mm
